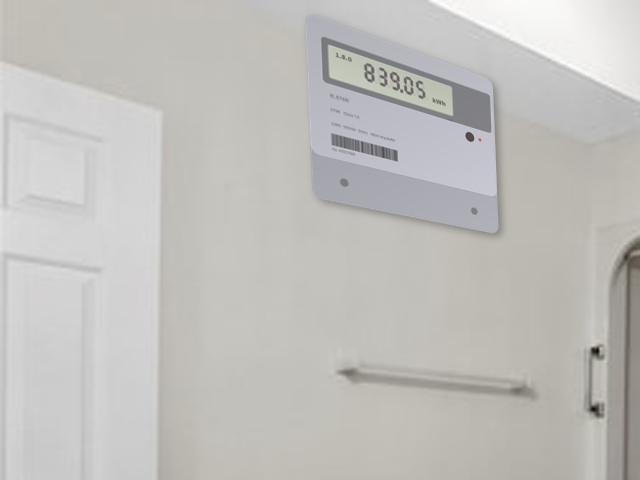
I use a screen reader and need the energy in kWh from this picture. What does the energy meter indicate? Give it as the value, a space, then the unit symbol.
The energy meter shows 839.05 kWh
